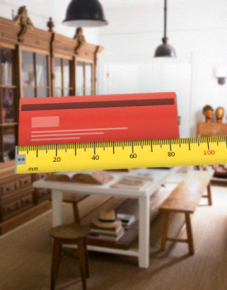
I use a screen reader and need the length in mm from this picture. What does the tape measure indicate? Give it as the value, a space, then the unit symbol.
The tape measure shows 85 mm
